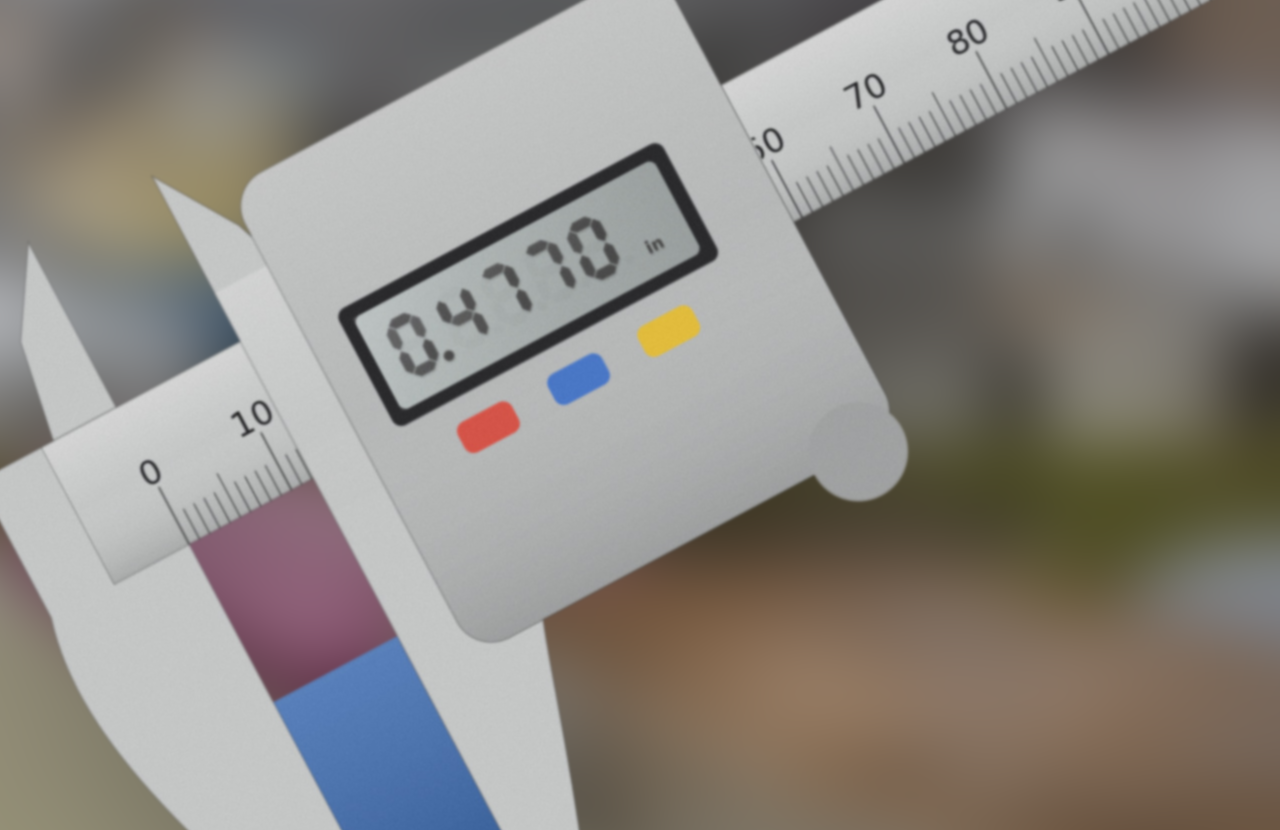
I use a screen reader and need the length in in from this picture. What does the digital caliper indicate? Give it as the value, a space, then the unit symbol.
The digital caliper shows 0.4770 in
